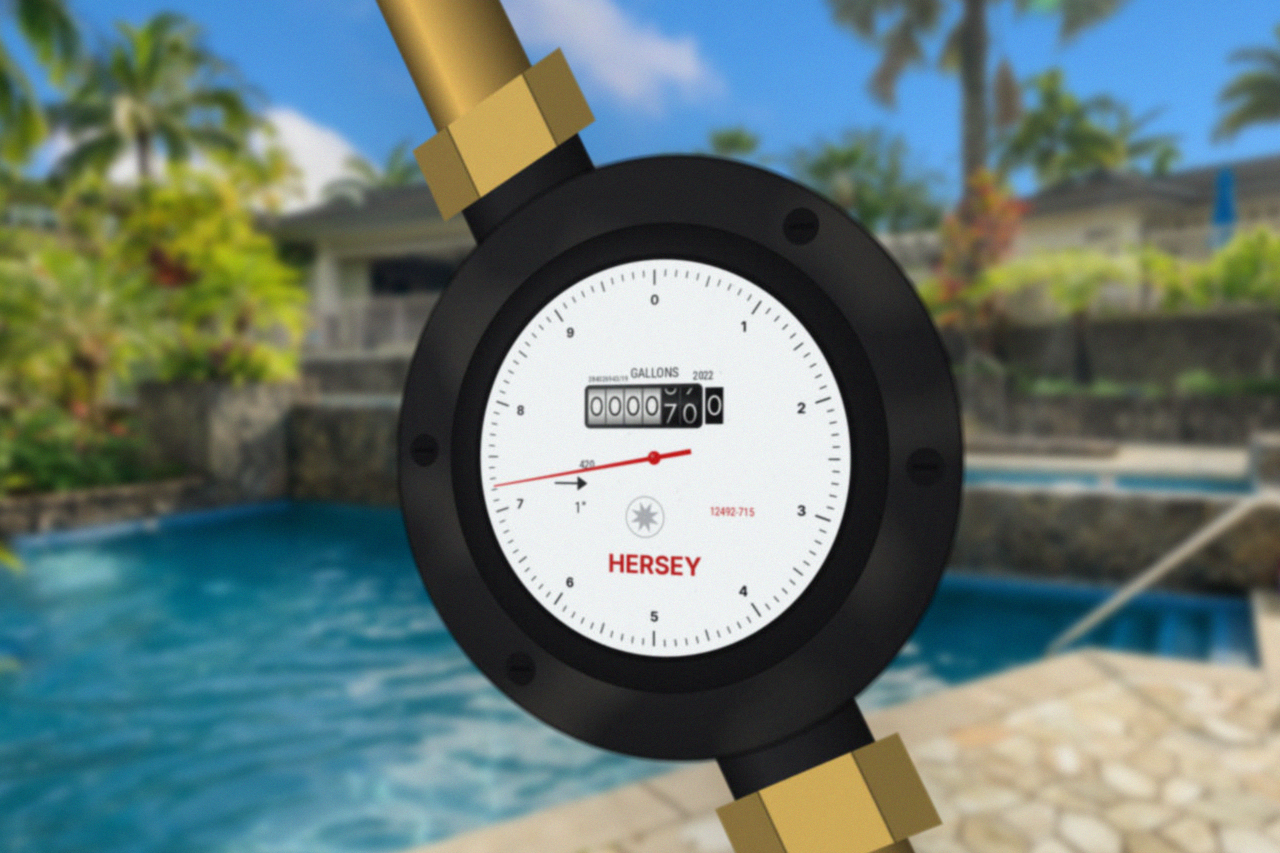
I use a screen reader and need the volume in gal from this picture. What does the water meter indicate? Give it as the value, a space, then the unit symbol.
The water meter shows 697.2 gal
